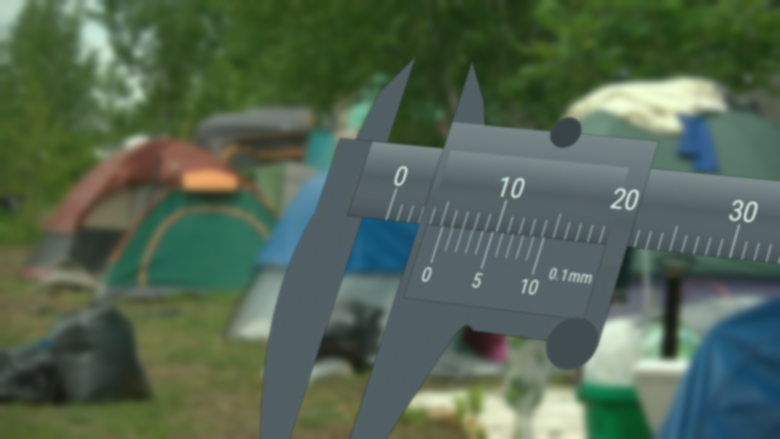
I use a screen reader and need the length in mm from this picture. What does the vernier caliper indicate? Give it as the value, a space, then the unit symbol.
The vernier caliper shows 5.2 mm
